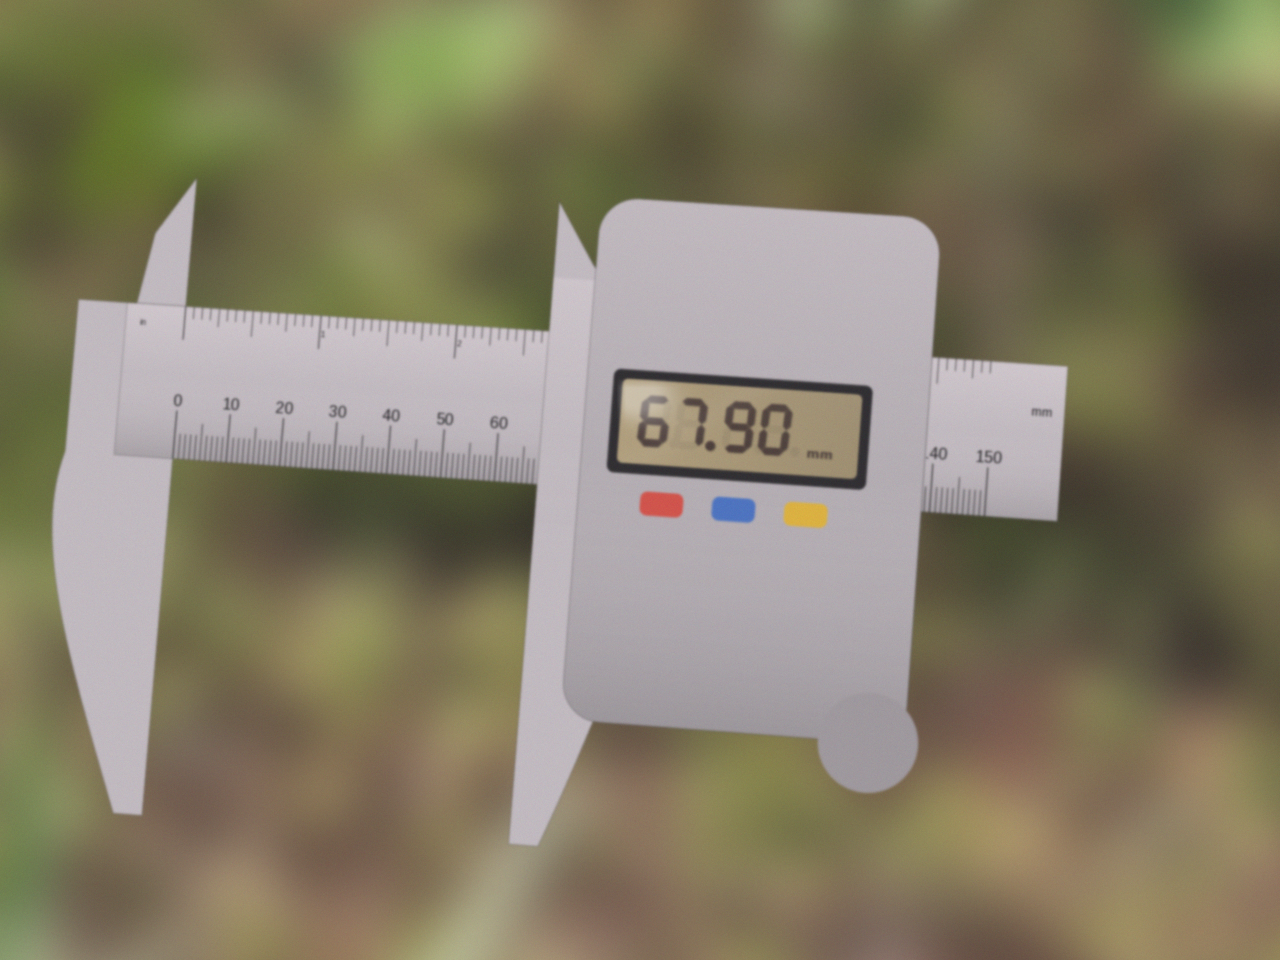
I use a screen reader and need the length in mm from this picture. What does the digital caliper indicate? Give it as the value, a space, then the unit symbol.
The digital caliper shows 67.90 mm
